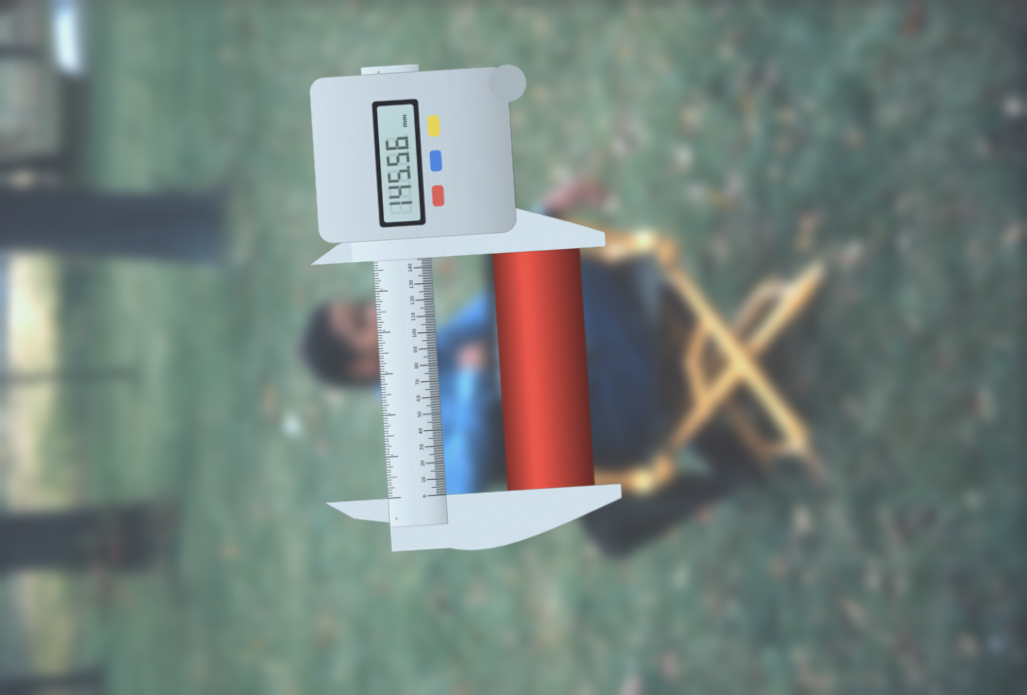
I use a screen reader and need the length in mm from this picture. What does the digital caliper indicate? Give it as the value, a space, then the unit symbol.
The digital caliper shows 145.56 mm
